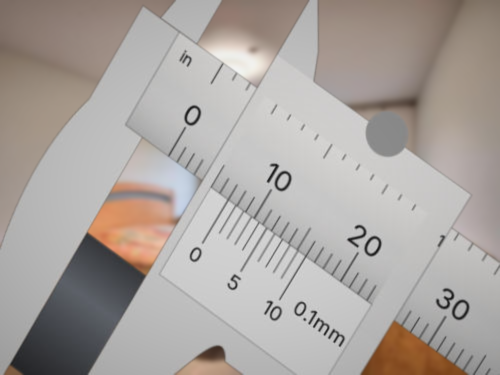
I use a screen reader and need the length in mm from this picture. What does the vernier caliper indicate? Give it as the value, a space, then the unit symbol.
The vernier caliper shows 7.0 mm
